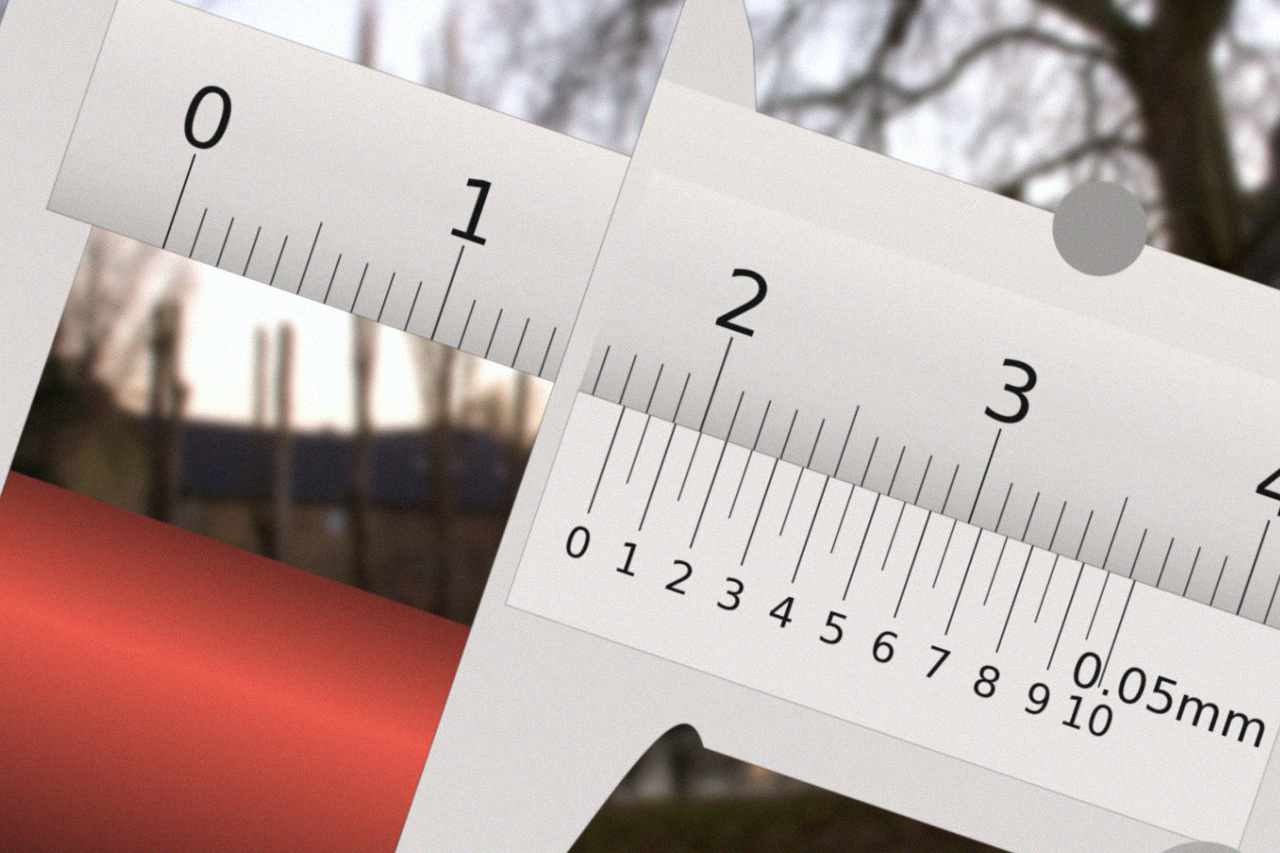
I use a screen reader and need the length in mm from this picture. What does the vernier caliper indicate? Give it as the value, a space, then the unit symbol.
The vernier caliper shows 17.20 mm
